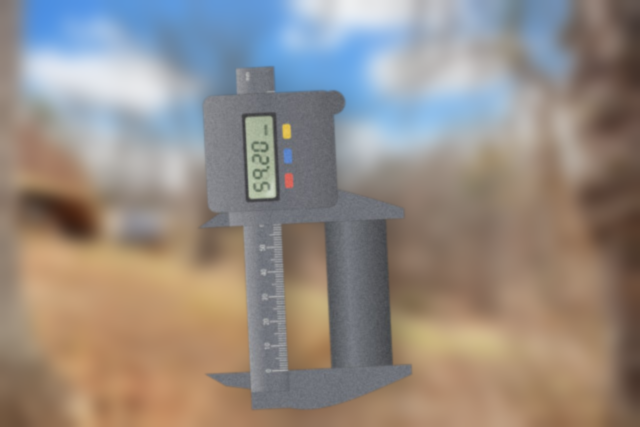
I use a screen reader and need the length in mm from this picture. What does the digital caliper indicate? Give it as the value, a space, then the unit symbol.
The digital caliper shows 59.20 mm
